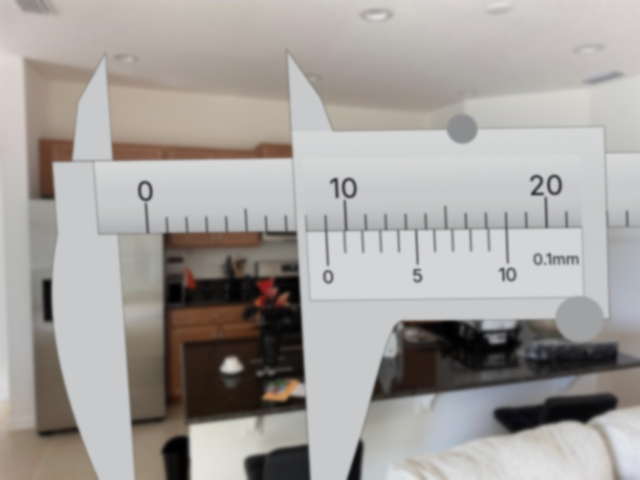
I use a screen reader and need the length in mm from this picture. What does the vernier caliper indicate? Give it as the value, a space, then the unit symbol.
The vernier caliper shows 9.0 mm
